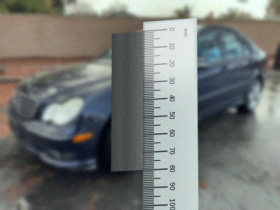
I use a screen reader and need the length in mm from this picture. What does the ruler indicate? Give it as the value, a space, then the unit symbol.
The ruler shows 80 mm
